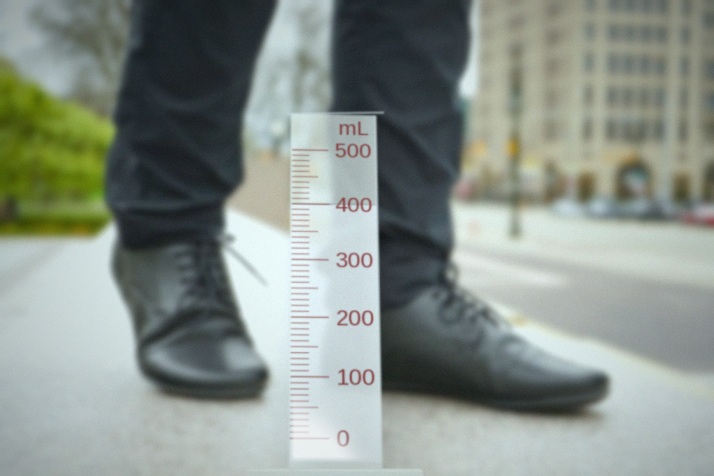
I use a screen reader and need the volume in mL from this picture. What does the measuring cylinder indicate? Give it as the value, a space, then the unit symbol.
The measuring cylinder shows 400 mL
